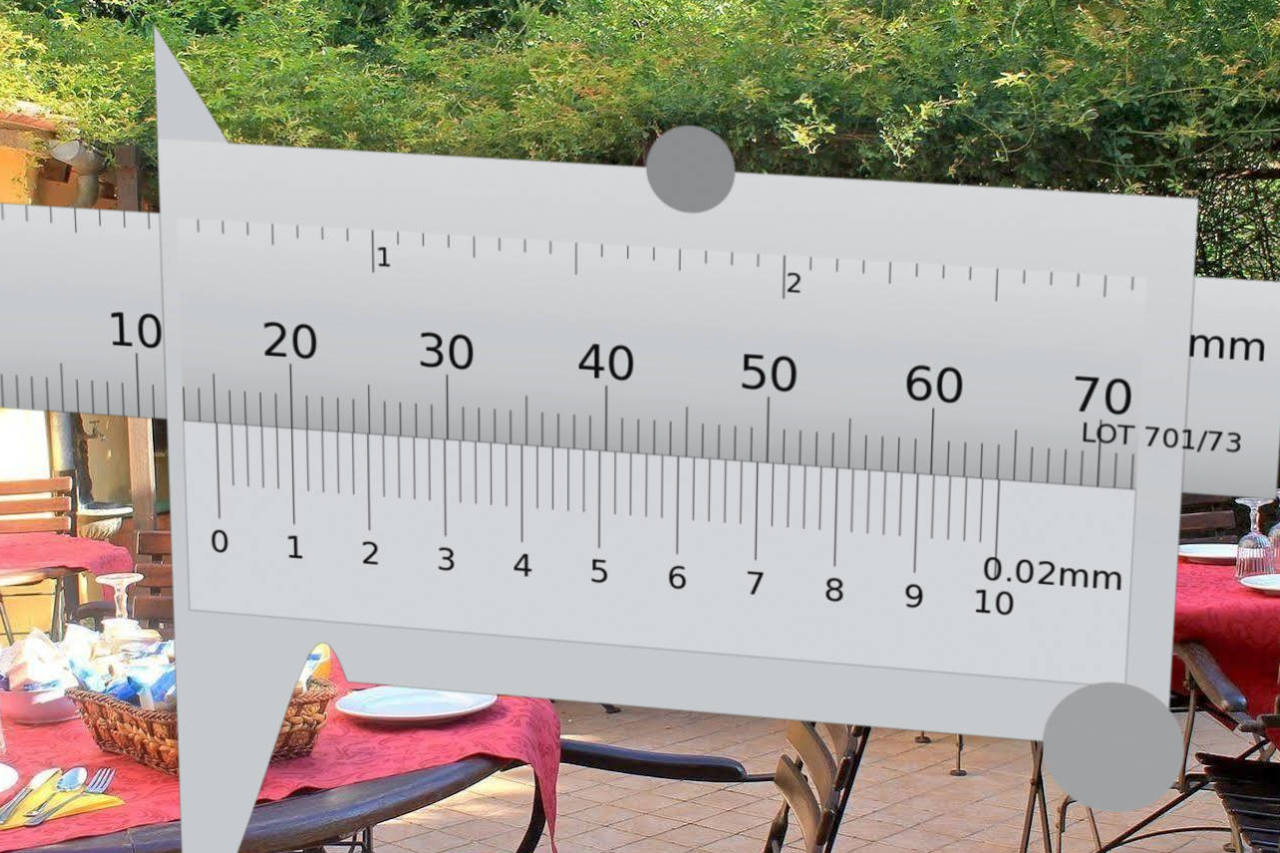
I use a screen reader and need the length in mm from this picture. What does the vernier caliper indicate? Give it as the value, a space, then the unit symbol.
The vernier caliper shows 15.1 mm
